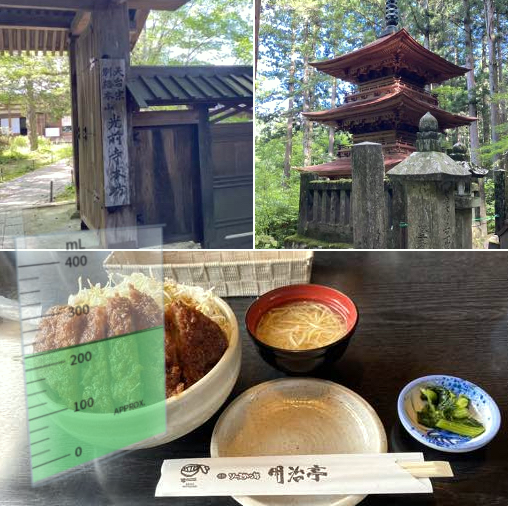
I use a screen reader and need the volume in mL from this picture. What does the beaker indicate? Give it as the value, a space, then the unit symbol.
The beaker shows 225 mL
